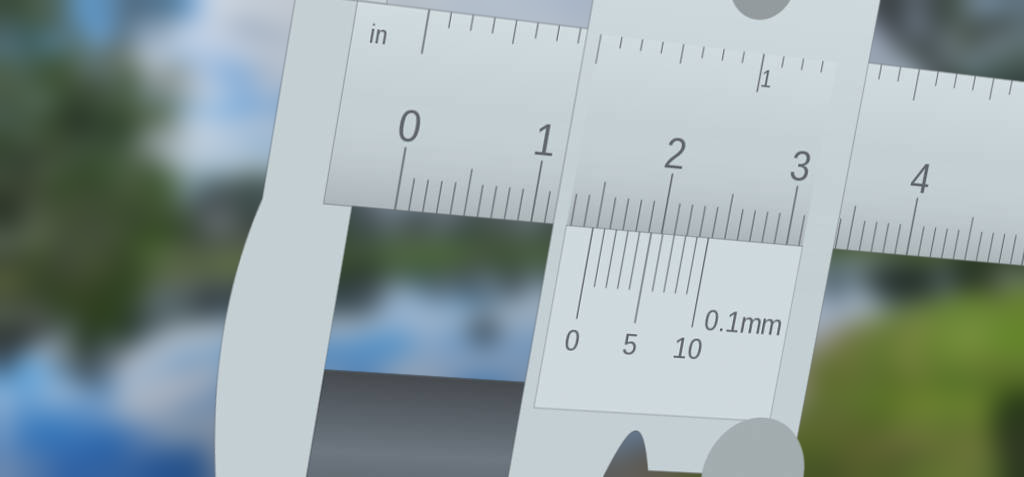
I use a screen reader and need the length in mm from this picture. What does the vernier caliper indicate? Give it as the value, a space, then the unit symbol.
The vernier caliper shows 14.7 mm
